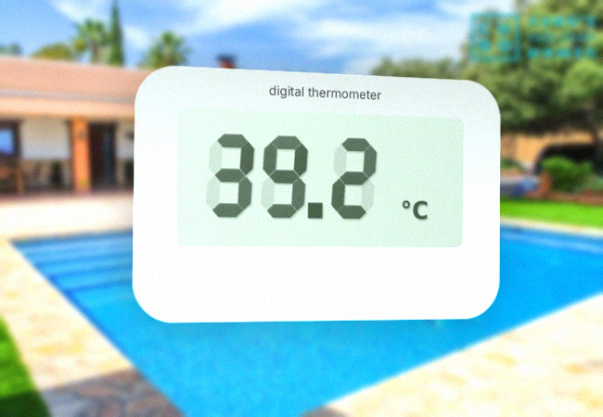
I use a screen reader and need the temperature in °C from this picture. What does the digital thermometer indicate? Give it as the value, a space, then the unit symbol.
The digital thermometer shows 39.2 °C
